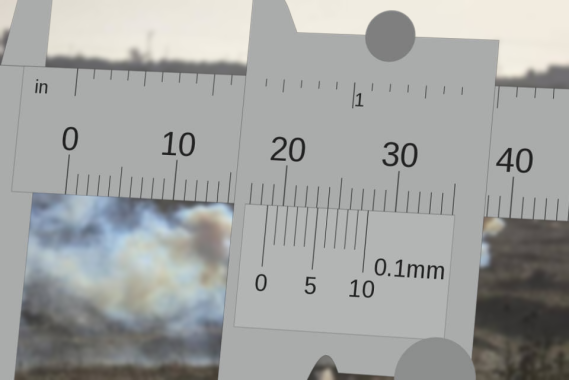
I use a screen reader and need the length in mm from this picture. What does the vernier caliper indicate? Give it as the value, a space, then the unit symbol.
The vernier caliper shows 18.6 mm
